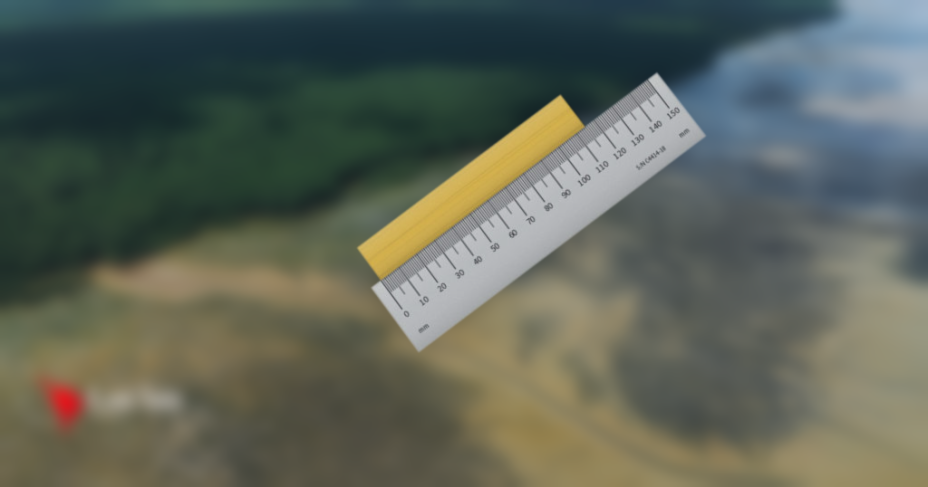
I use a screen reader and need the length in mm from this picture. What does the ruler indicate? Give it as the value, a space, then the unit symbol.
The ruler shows 115 mm
